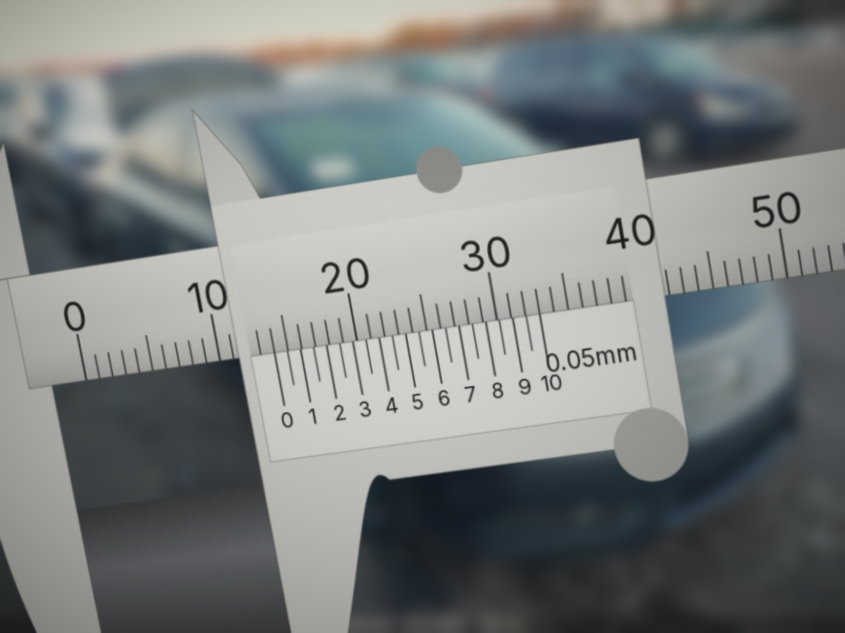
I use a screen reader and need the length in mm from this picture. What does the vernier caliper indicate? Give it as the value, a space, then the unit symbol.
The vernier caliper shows 14.0 mm
